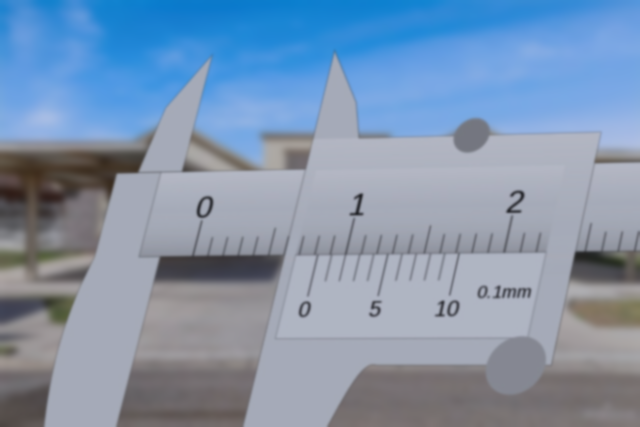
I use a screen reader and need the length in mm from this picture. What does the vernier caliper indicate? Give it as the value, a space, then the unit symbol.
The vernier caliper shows 8.2 mm
